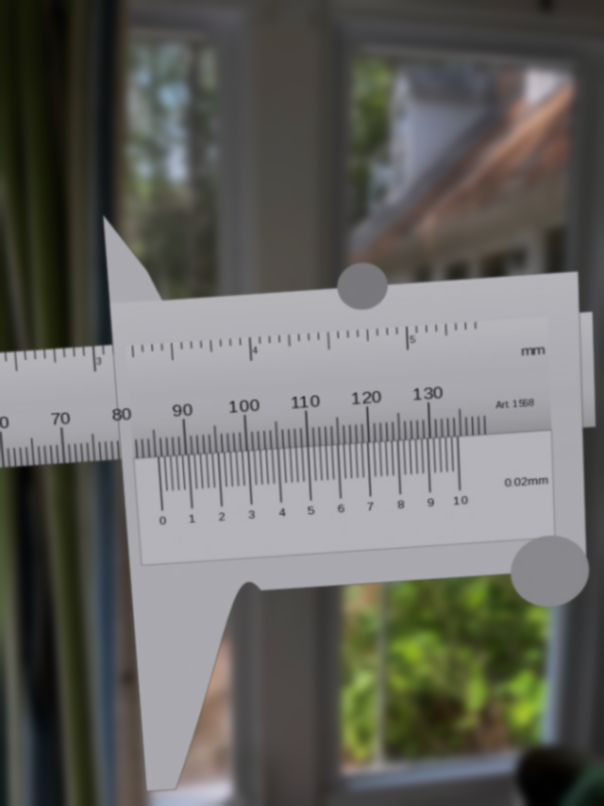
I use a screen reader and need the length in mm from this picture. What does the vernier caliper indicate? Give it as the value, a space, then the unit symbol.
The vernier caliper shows 85.5 mm
